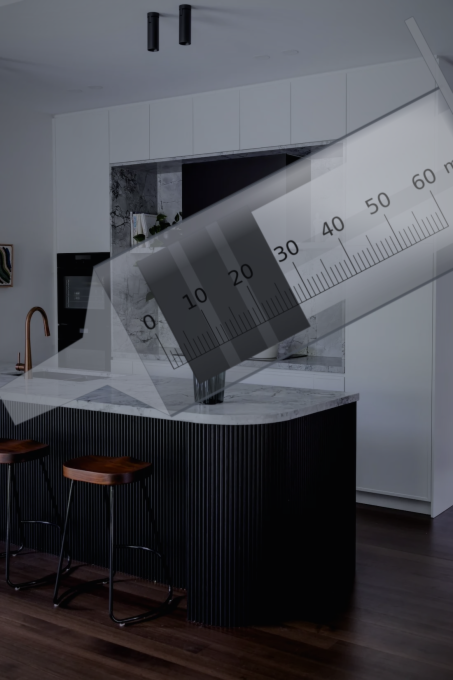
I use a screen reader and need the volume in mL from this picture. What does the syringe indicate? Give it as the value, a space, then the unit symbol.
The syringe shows 3 mL
